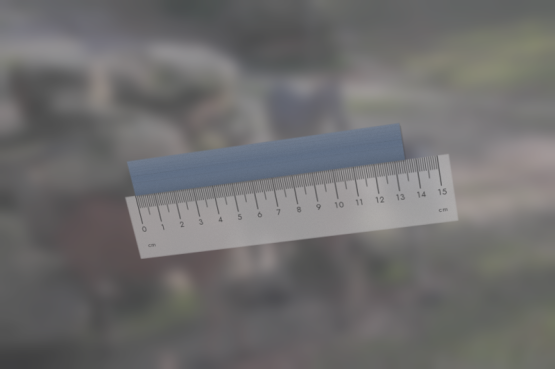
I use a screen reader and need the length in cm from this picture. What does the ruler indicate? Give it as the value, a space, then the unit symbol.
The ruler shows 13.5 cm
